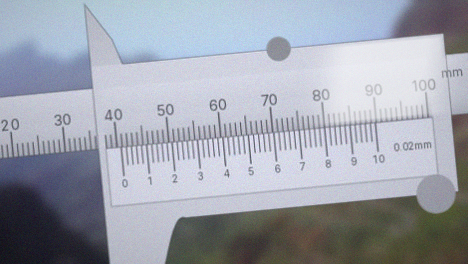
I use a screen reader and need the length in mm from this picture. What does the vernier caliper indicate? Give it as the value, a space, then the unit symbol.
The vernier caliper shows 40.8 mm
